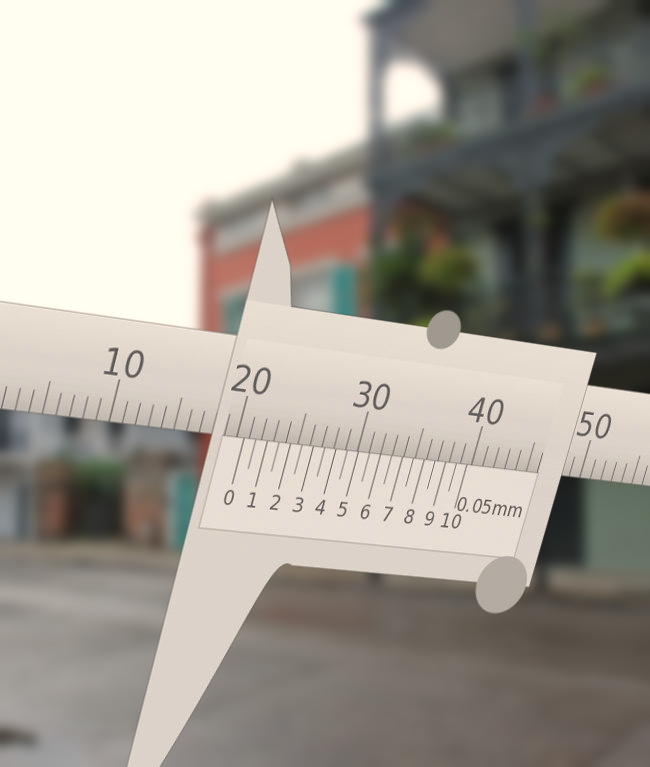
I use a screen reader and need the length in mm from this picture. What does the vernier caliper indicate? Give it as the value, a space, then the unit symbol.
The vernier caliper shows 20.6 mm
